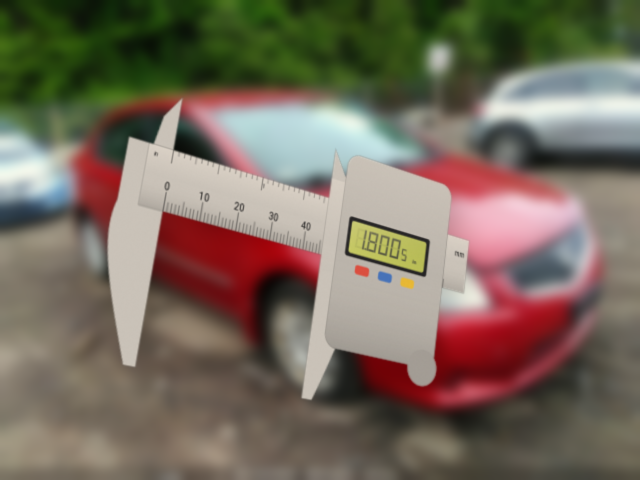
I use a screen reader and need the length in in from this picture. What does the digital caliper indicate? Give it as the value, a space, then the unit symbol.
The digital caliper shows 1.8005 in
